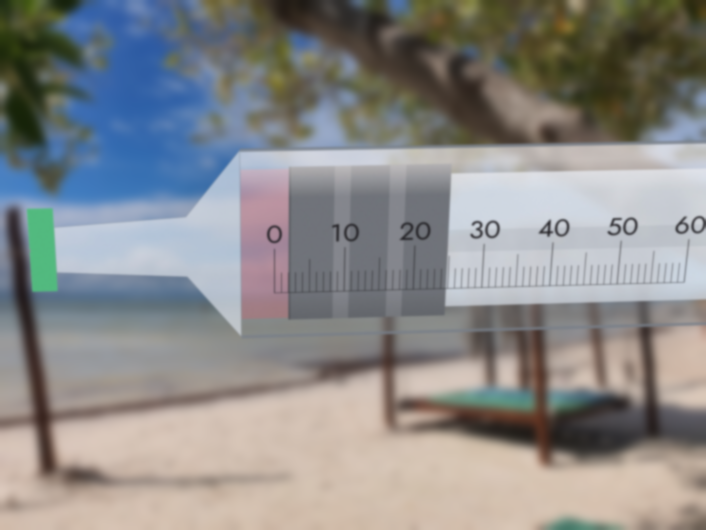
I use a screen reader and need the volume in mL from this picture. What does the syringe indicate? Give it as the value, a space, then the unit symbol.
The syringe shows 2 mL
